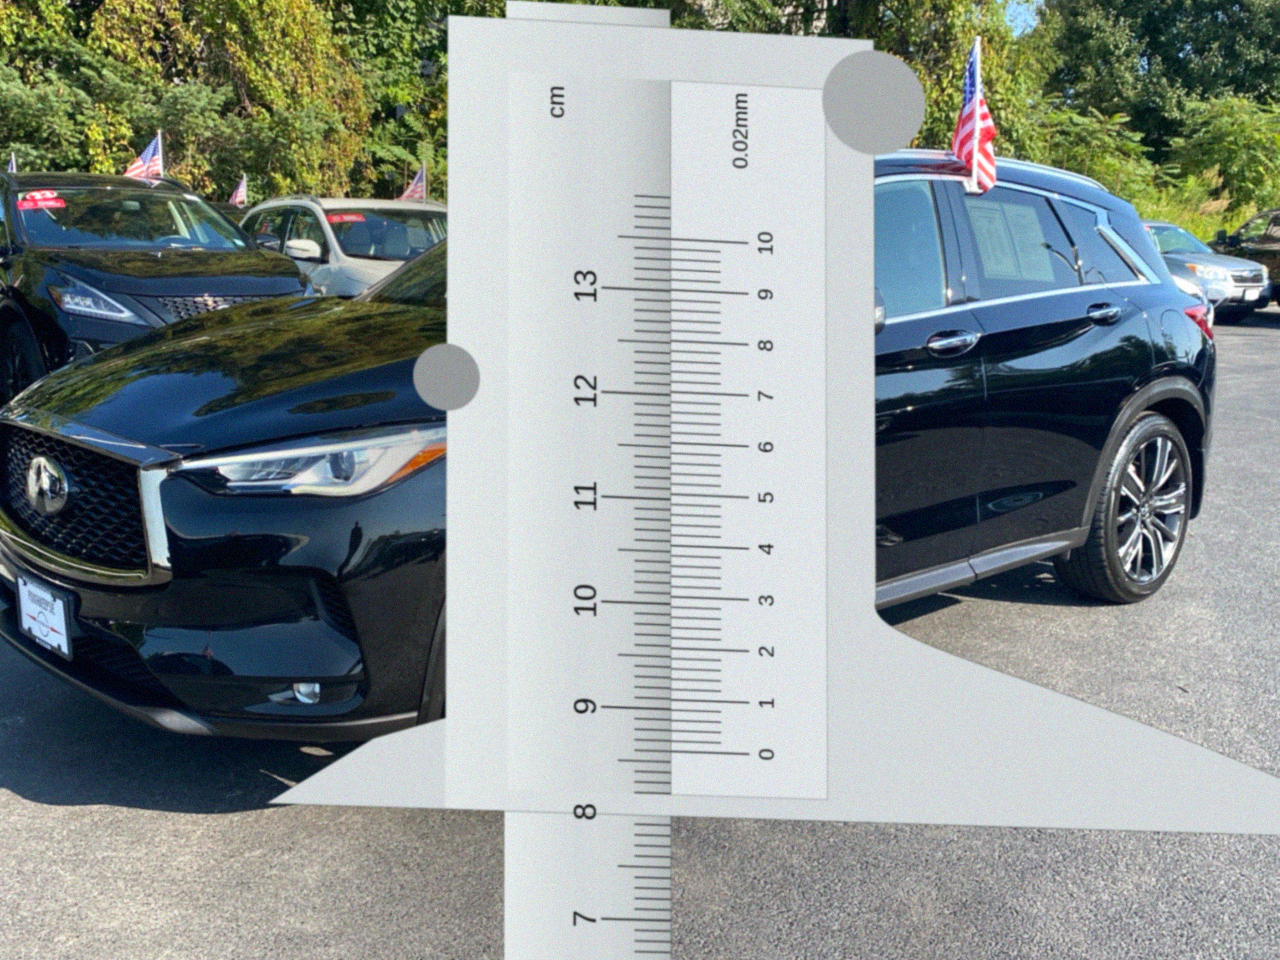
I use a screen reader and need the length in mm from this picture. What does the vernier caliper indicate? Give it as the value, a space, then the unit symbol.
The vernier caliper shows 86.0 mm
